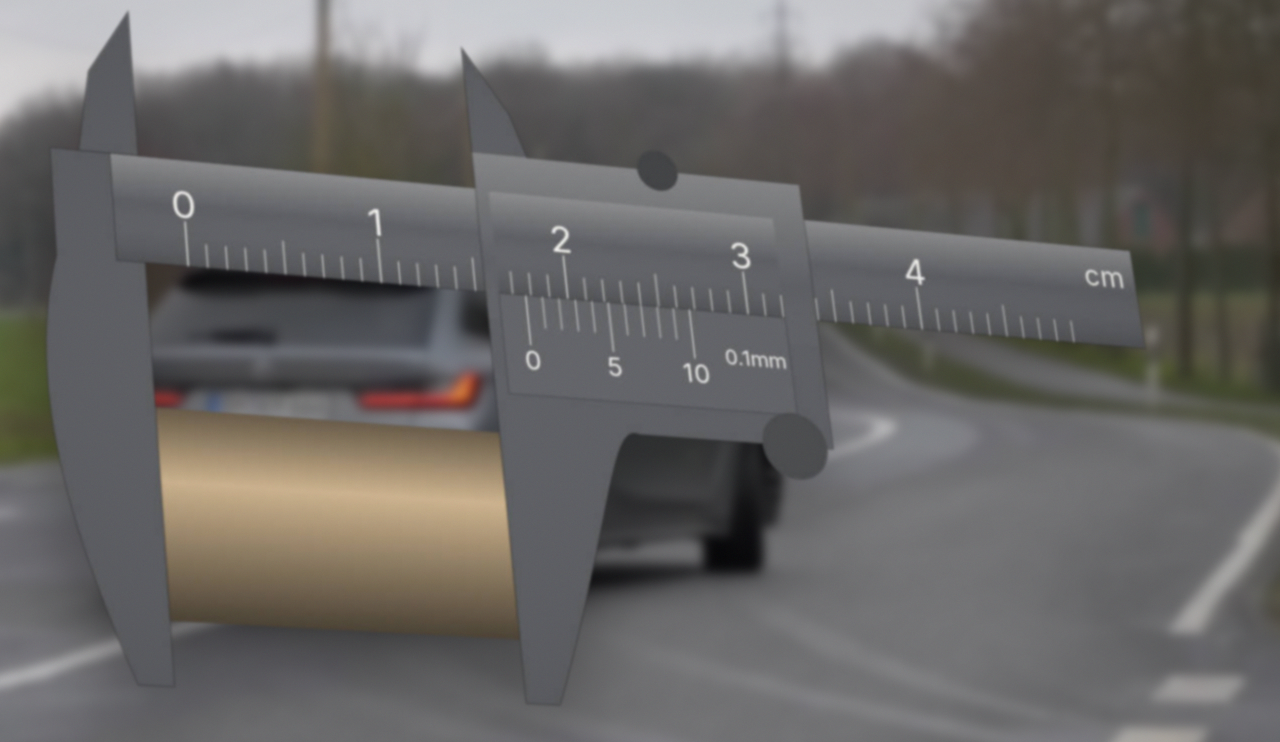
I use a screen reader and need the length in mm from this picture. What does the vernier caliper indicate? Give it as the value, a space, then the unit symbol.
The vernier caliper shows 17.7 mm
